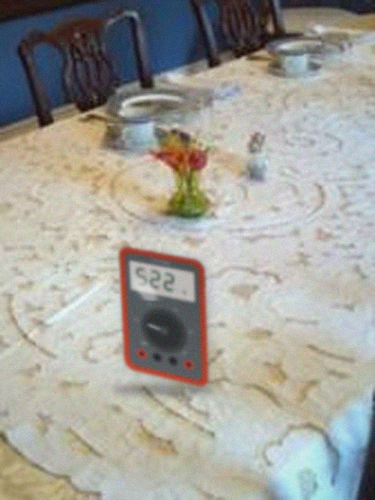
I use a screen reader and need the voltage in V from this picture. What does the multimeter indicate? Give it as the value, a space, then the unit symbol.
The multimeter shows 522 V
